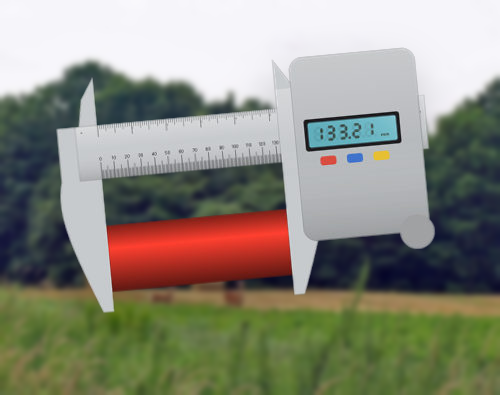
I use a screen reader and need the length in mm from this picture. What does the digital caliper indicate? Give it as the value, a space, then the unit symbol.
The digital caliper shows 133.21 mm
